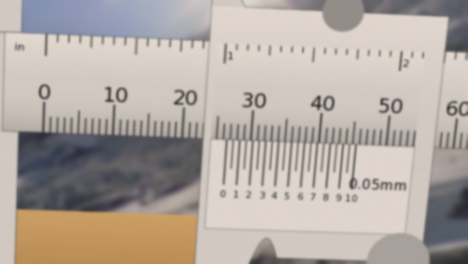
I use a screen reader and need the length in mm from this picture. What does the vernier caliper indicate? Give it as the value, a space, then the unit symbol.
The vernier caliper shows 26.5 mm
